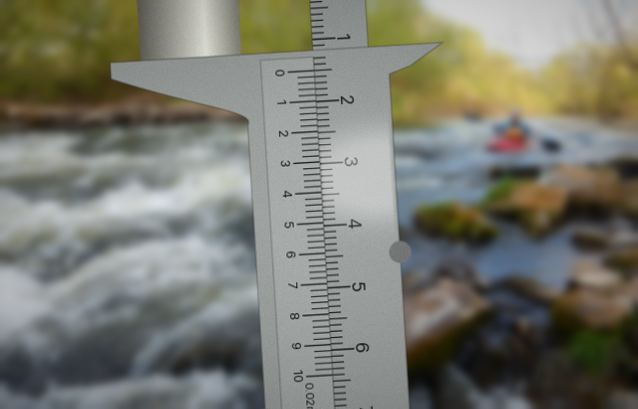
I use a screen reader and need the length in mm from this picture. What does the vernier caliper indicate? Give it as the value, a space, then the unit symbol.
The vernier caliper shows 15.0 mm
